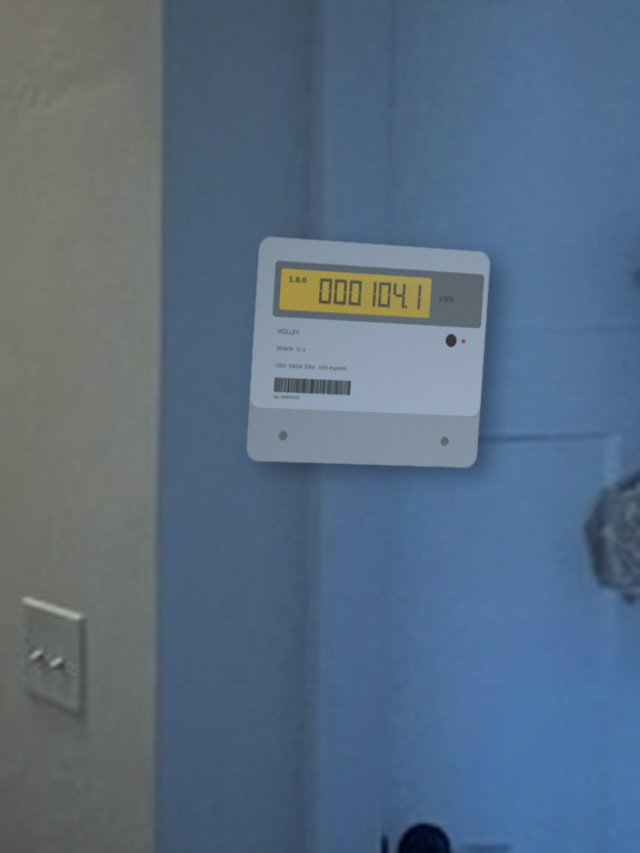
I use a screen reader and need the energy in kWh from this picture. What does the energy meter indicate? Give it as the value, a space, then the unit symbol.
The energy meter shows 104.1 kWh
